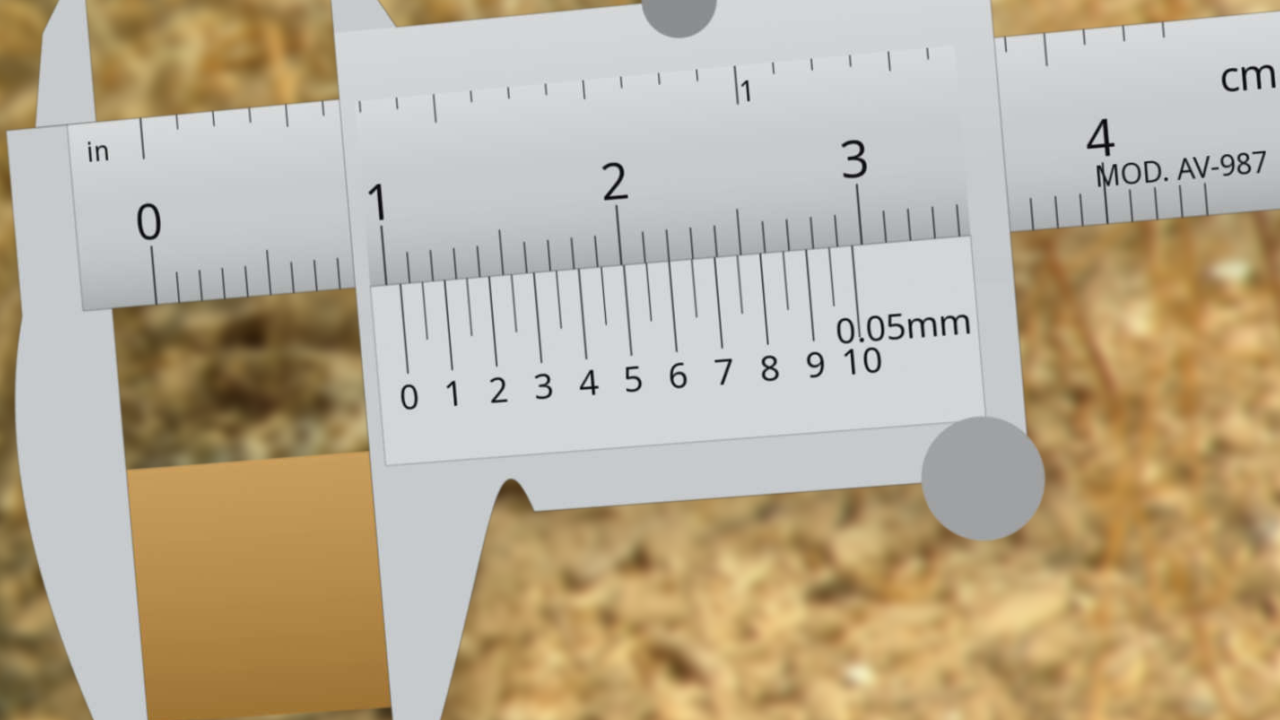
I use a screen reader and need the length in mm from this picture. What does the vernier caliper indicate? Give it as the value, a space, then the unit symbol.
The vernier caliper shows 10.6 mm
